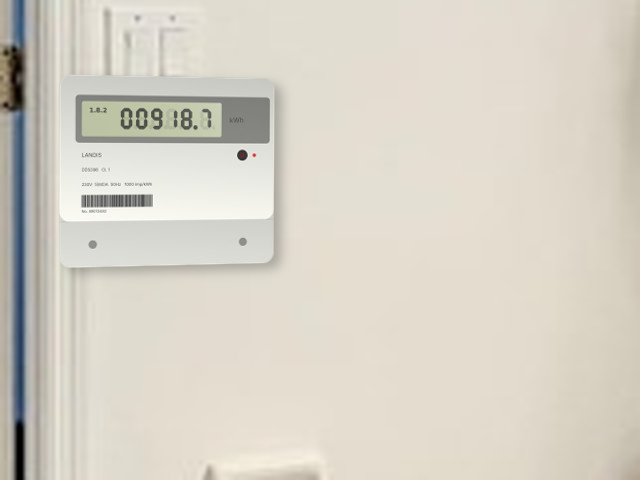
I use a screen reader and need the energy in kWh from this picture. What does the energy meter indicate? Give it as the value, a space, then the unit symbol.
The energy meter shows 918.7 kWh
